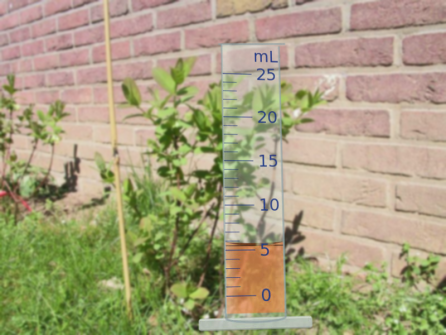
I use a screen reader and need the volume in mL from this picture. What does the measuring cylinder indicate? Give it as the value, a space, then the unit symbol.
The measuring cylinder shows 5.5 mL
